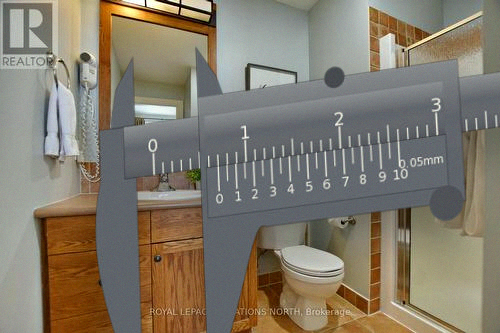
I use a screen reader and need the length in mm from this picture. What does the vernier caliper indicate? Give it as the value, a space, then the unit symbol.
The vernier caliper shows 7.0 mm
